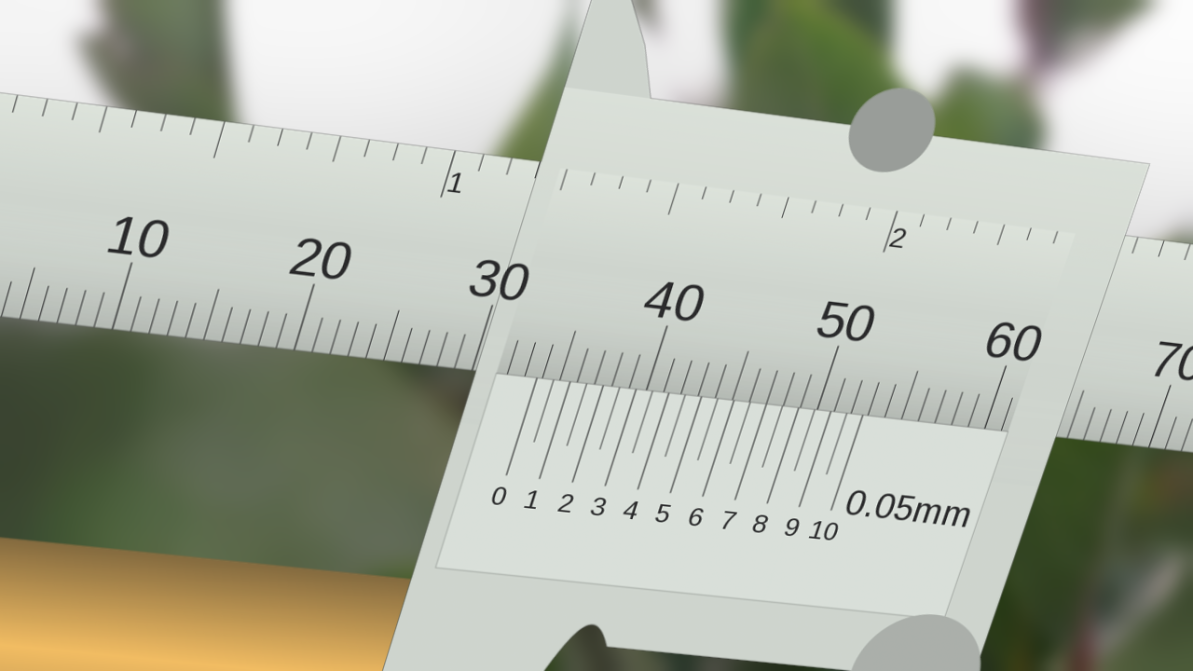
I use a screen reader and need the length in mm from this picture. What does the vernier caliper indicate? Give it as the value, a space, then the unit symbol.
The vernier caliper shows 33.7 mm
